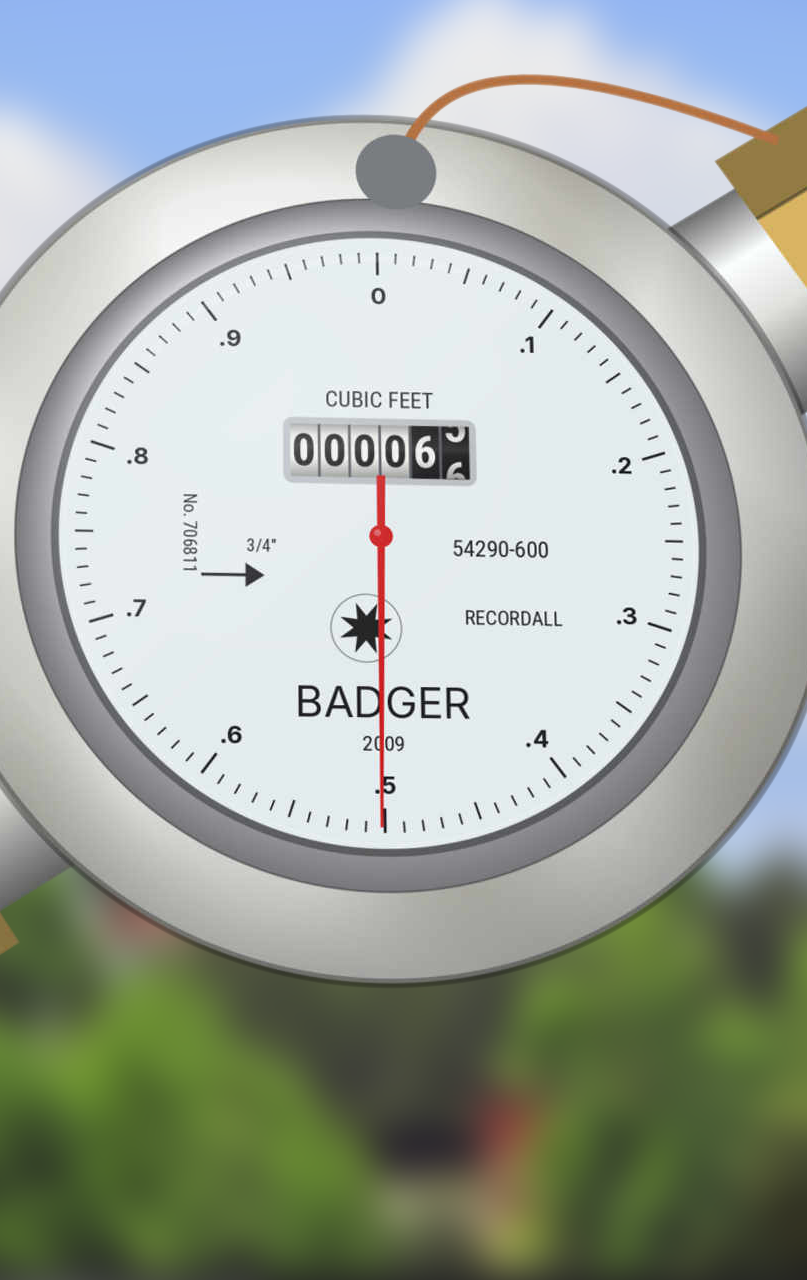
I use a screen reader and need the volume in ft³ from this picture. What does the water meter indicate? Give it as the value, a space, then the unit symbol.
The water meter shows 65.50 ft³
